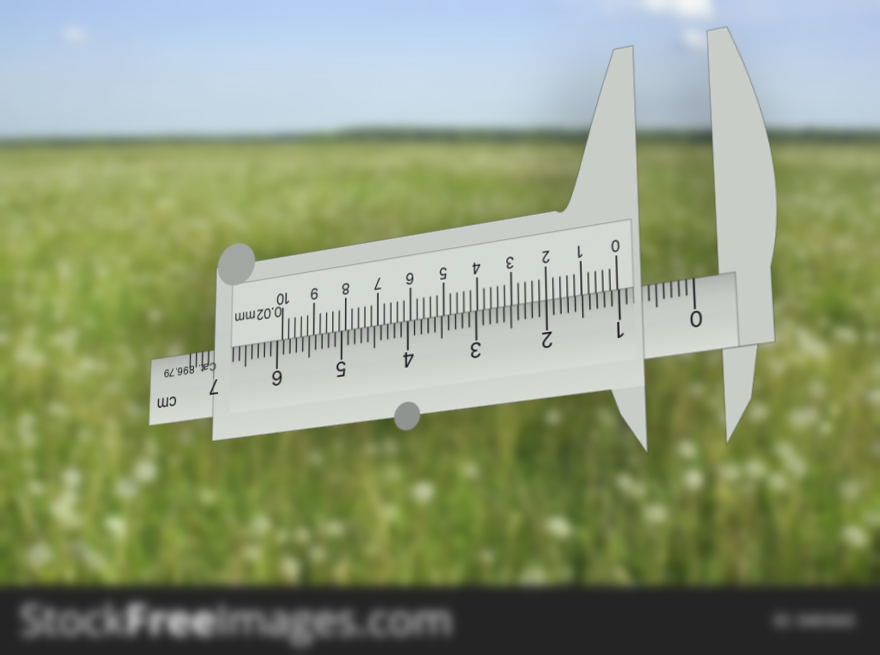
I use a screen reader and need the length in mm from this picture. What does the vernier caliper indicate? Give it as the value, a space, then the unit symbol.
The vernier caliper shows 10.2 mm
